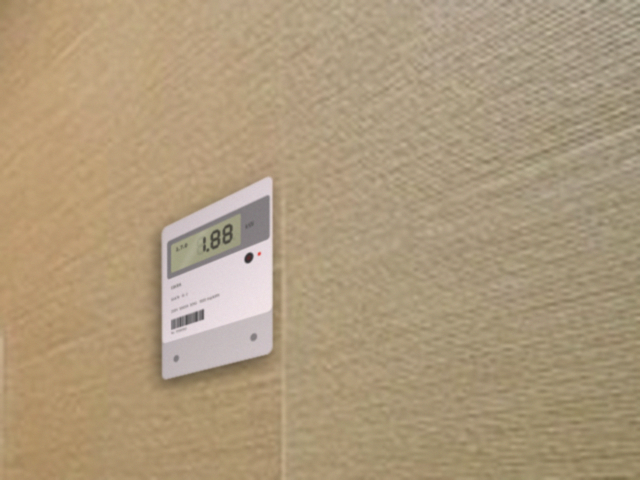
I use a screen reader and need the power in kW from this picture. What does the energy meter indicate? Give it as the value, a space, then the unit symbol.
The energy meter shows 1.88 kW
